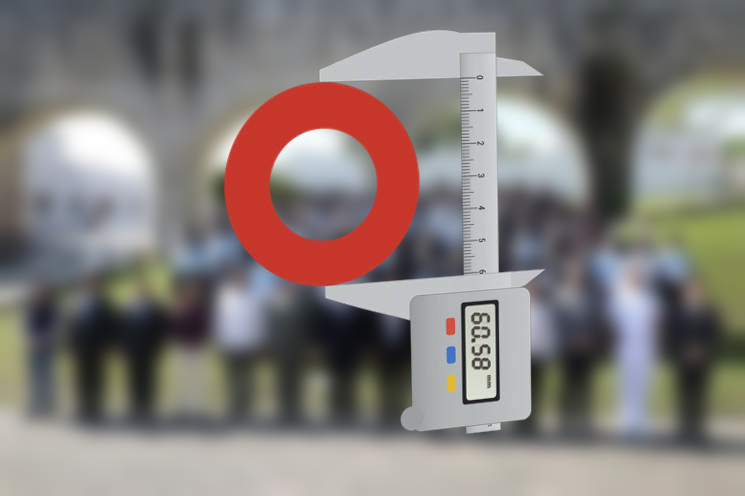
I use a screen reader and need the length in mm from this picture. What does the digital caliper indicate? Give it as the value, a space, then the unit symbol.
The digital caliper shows 60.58 mm
